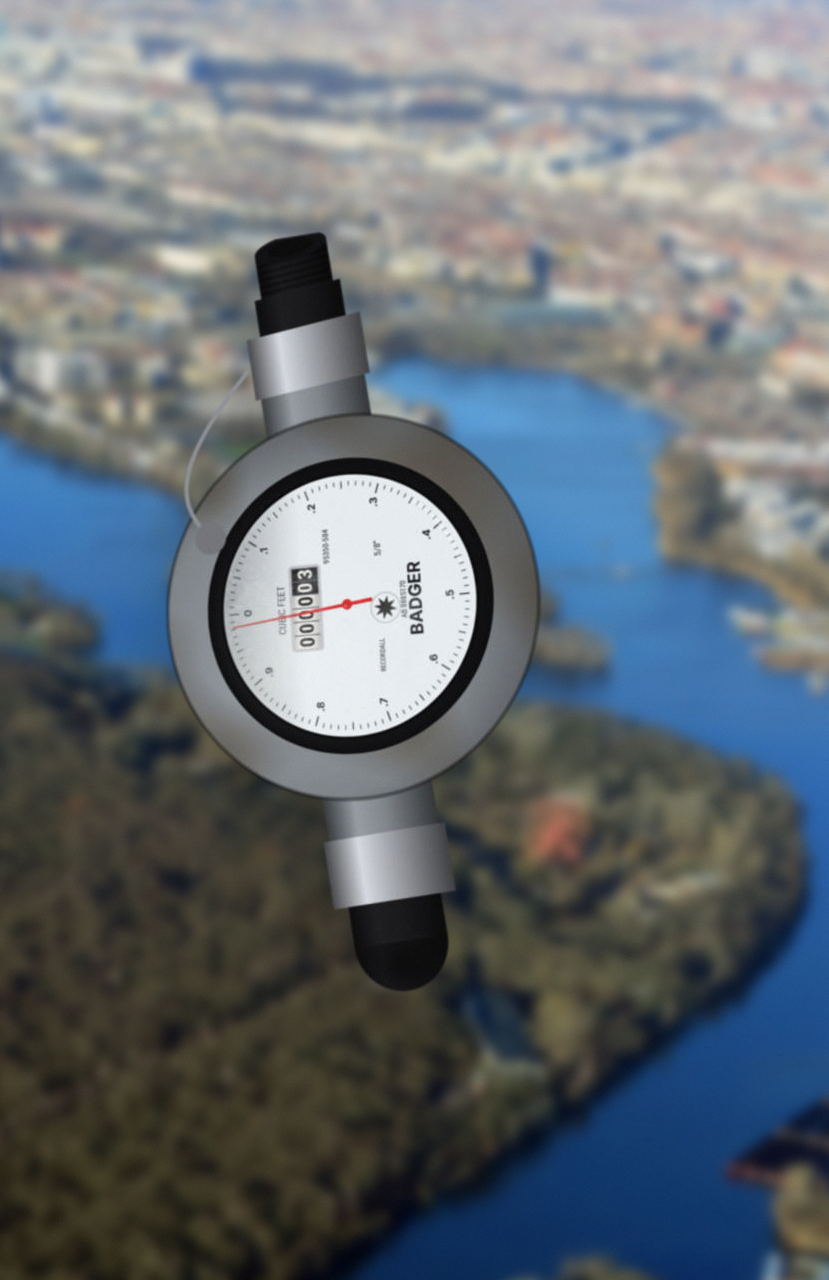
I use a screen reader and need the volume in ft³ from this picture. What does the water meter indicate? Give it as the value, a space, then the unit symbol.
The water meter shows 2.98 ft³
